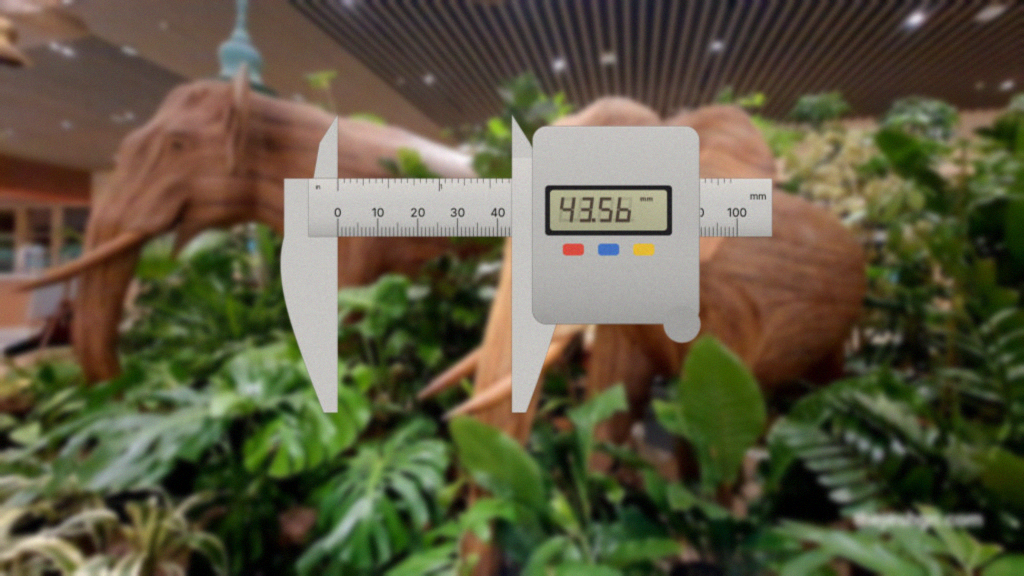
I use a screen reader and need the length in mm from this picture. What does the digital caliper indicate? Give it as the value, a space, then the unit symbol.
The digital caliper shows 43.56 mm
